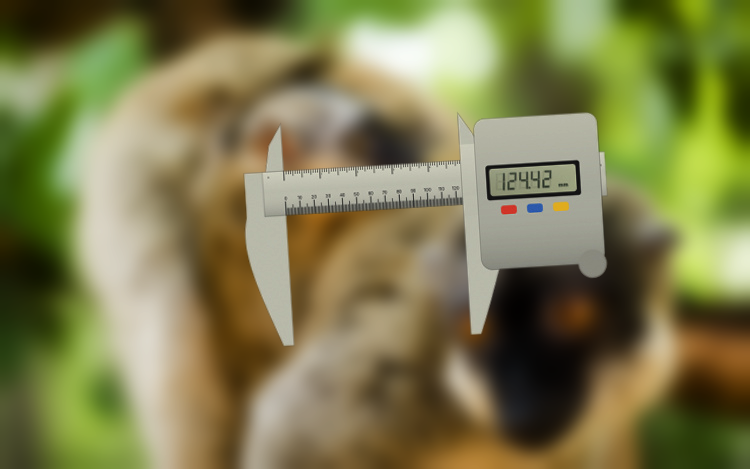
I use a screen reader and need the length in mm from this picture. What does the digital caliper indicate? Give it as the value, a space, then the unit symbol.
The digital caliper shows 124.42 mm
